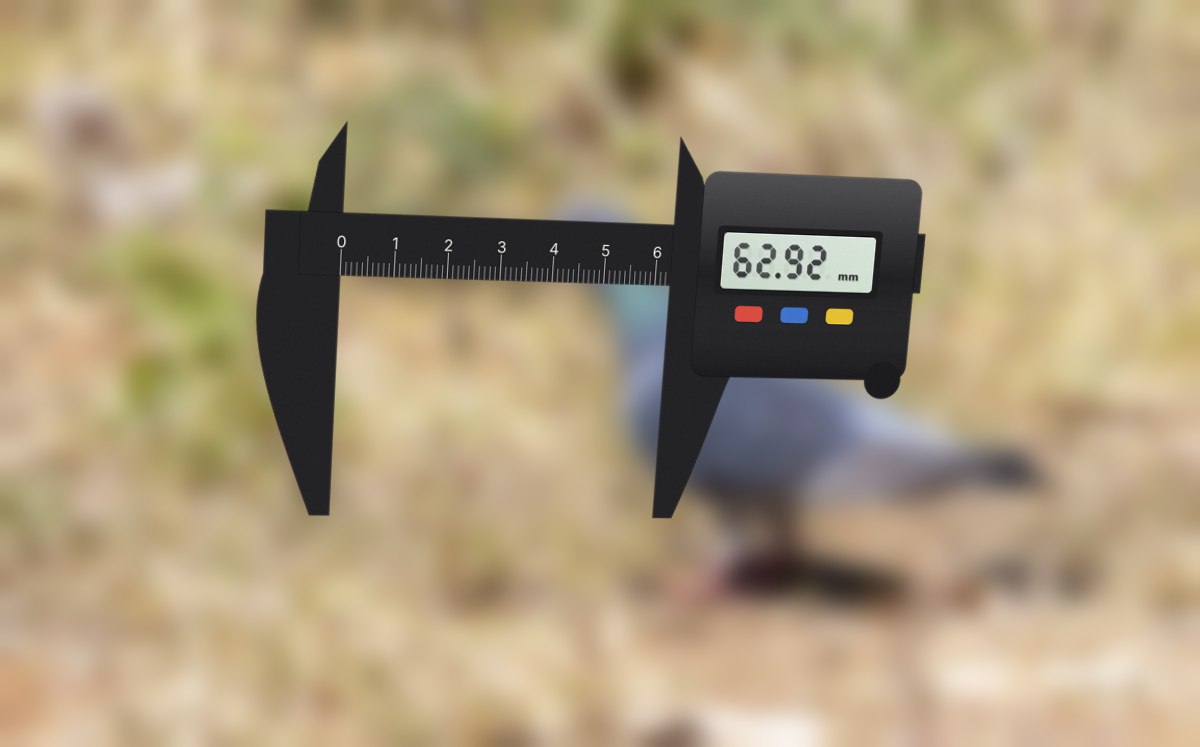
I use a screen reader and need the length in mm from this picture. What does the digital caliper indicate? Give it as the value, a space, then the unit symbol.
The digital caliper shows 62.92 mm
